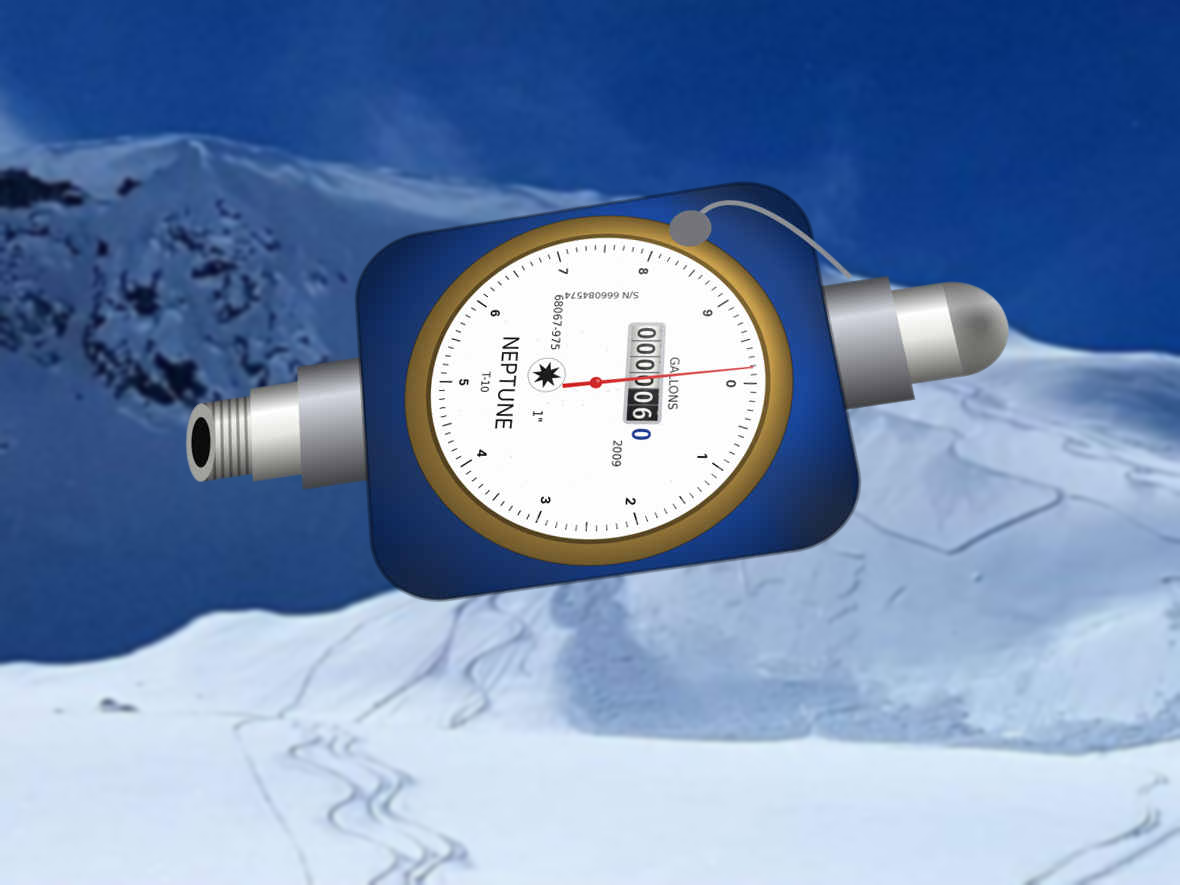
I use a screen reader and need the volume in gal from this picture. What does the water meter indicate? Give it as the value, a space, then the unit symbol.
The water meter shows 59.8 gal
